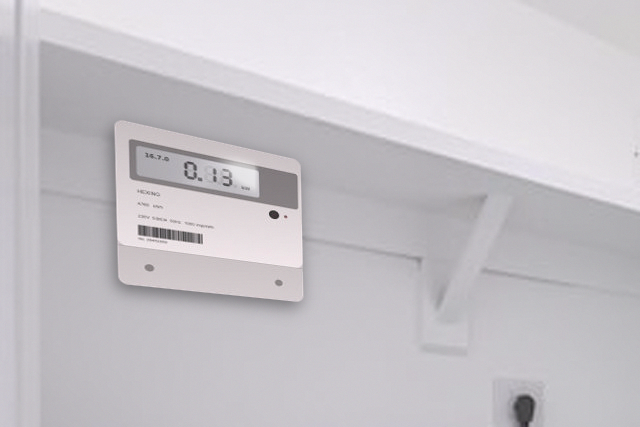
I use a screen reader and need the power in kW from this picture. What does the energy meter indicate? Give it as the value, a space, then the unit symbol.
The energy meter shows 0.13 kW
